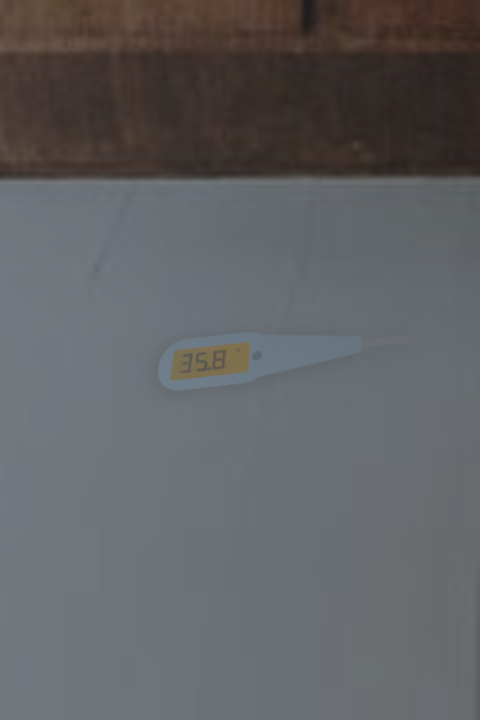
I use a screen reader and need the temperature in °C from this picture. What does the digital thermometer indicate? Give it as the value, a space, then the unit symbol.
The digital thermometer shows 35.8 °C
